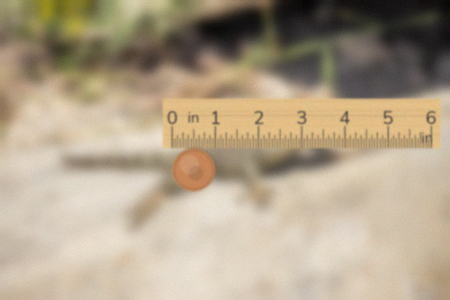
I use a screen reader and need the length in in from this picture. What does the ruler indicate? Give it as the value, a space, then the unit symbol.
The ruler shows 1 in
